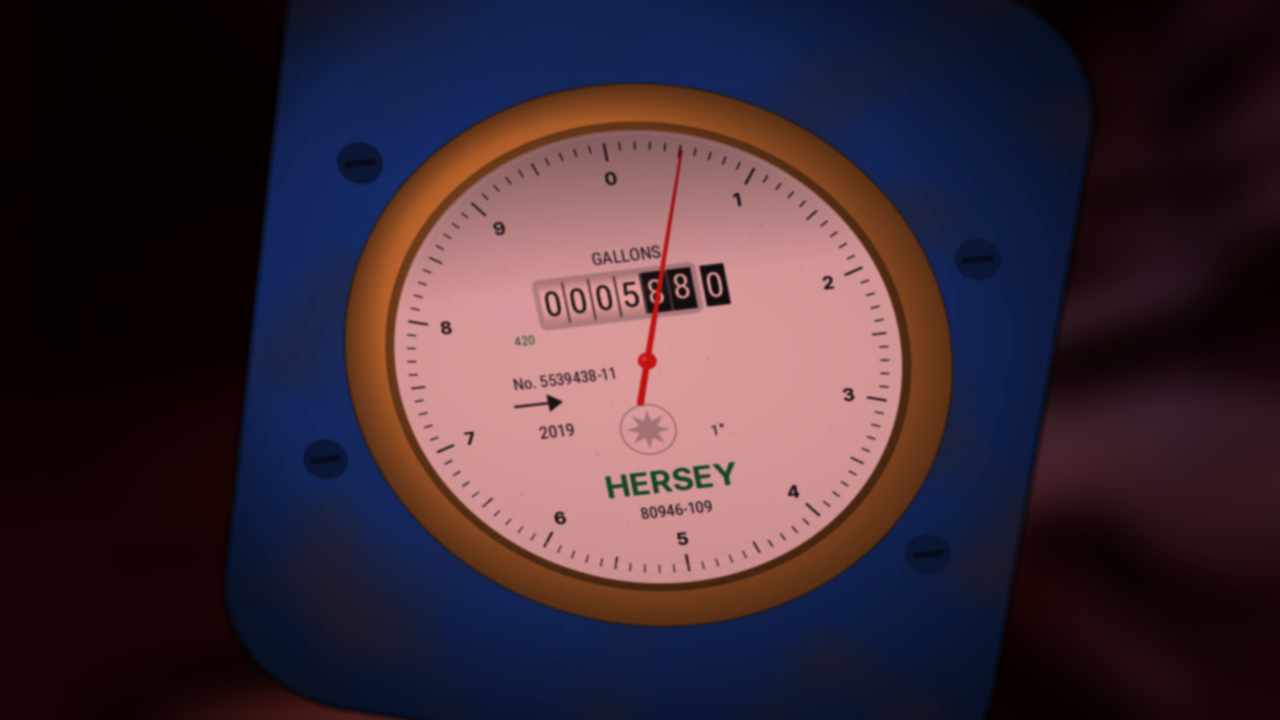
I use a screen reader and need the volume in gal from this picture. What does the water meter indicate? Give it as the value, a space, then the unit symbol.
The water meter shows 5880.5 gal
